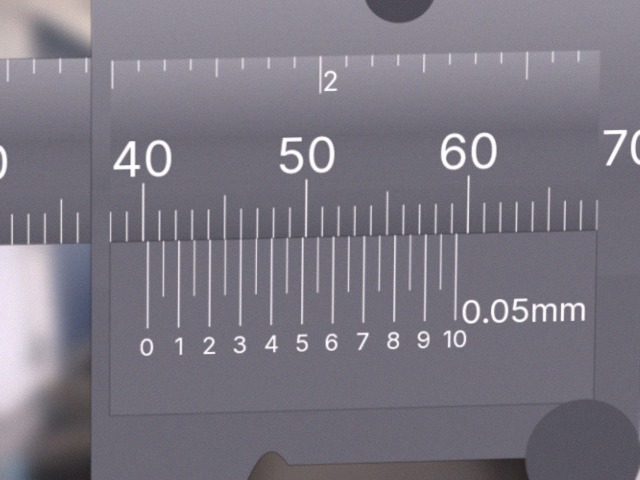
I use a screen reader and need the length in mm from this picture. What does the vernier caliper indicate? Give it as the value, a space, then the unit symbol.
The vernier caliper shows 40.3 mm
